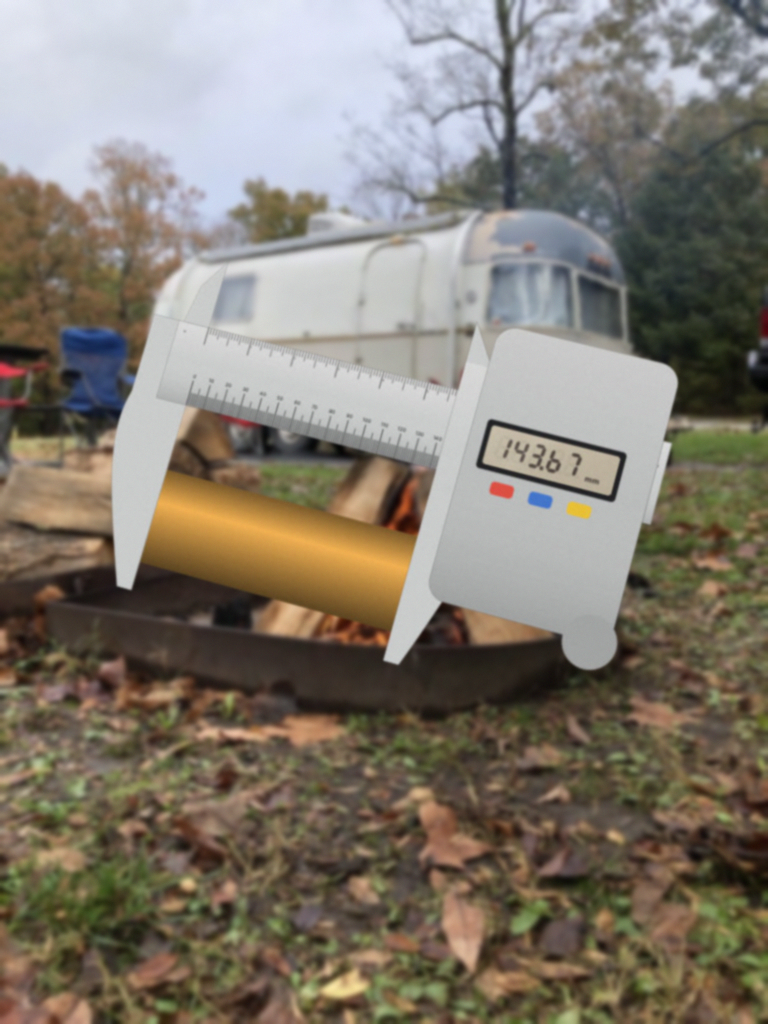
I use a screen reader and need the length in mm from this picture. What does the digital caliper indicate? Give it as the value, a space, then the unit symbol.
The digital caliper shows 143.67 mm
